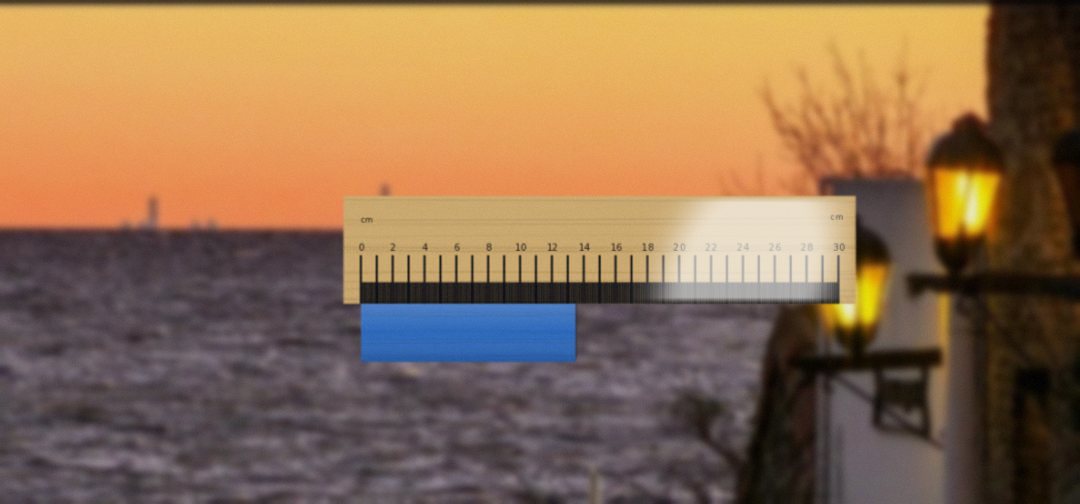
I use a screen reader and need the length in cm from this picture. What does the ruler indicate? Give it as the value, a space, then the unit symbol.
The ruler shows 13.5 cm
